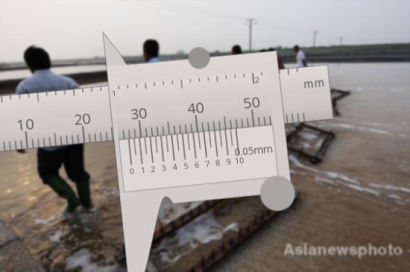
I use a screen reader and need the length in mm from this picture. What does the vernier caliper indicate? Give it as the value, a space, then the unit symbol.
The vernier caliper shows 27.8 mm
